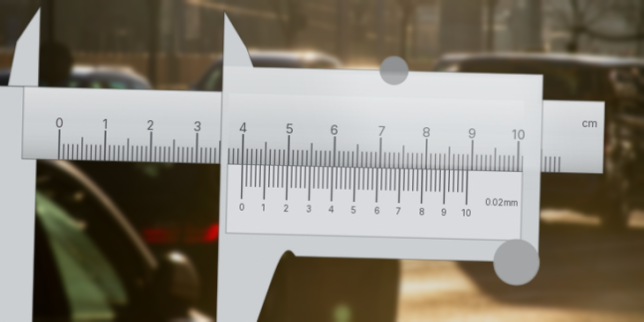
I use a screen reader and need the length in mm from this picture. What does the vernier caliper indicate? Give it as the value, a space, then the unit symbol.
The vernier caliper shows 40.0 mm
